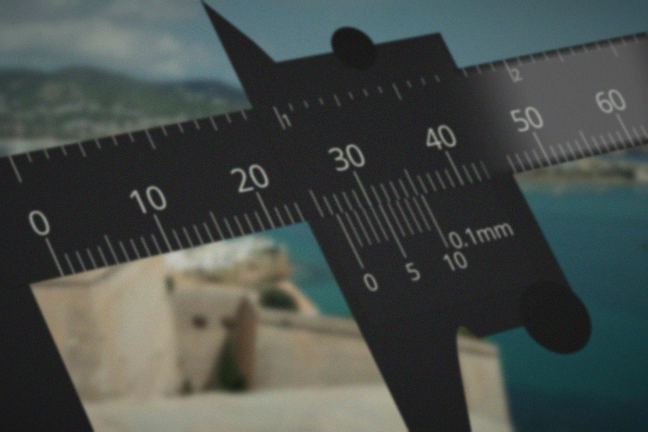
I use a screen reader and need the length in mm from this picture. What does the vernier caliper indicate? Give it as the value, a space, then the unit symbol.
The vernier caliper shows 26.4 mm
